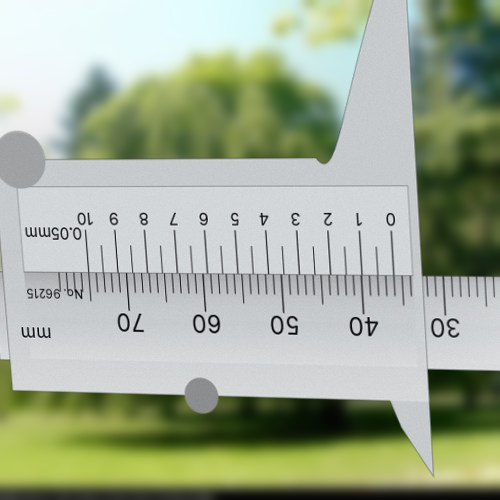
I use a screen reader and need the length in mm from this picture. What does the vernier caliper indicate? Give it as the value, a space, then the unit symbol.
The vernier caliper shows 36.0 mm
